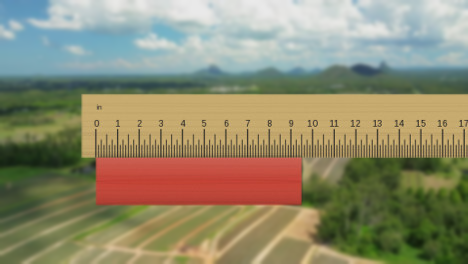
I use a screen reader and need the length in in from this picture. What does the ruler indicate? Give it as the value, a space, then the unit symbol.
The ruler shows 9.5 in
